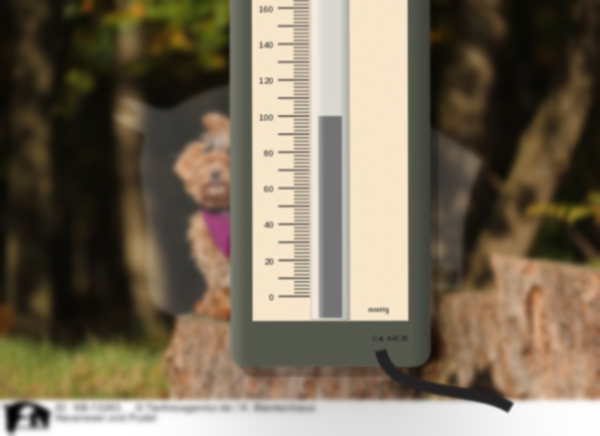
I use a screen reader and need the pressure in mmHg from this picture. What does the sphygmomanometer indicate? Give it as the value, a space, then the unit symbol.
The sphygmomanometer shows 100 mmHg
